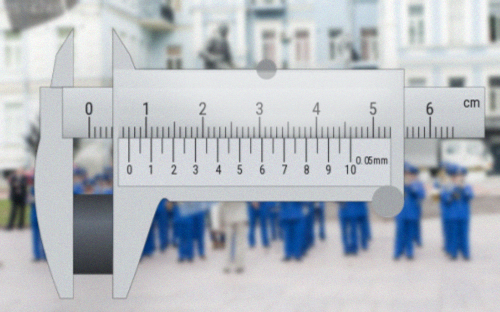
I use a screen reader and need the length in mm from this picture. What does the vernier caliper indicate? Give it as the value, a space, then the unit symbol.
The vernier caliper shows 7.0 mm
